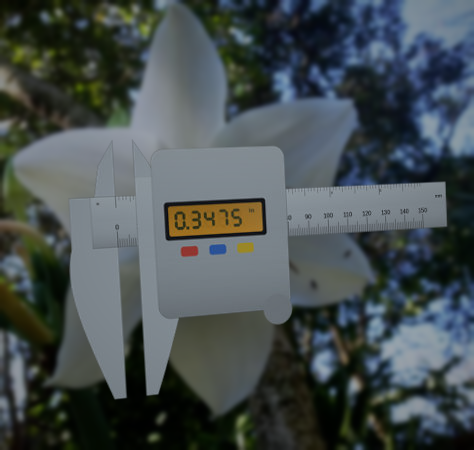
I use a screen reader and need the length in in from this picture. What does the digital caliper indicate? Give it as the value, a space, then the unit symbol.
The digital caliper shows 0.3475 in
